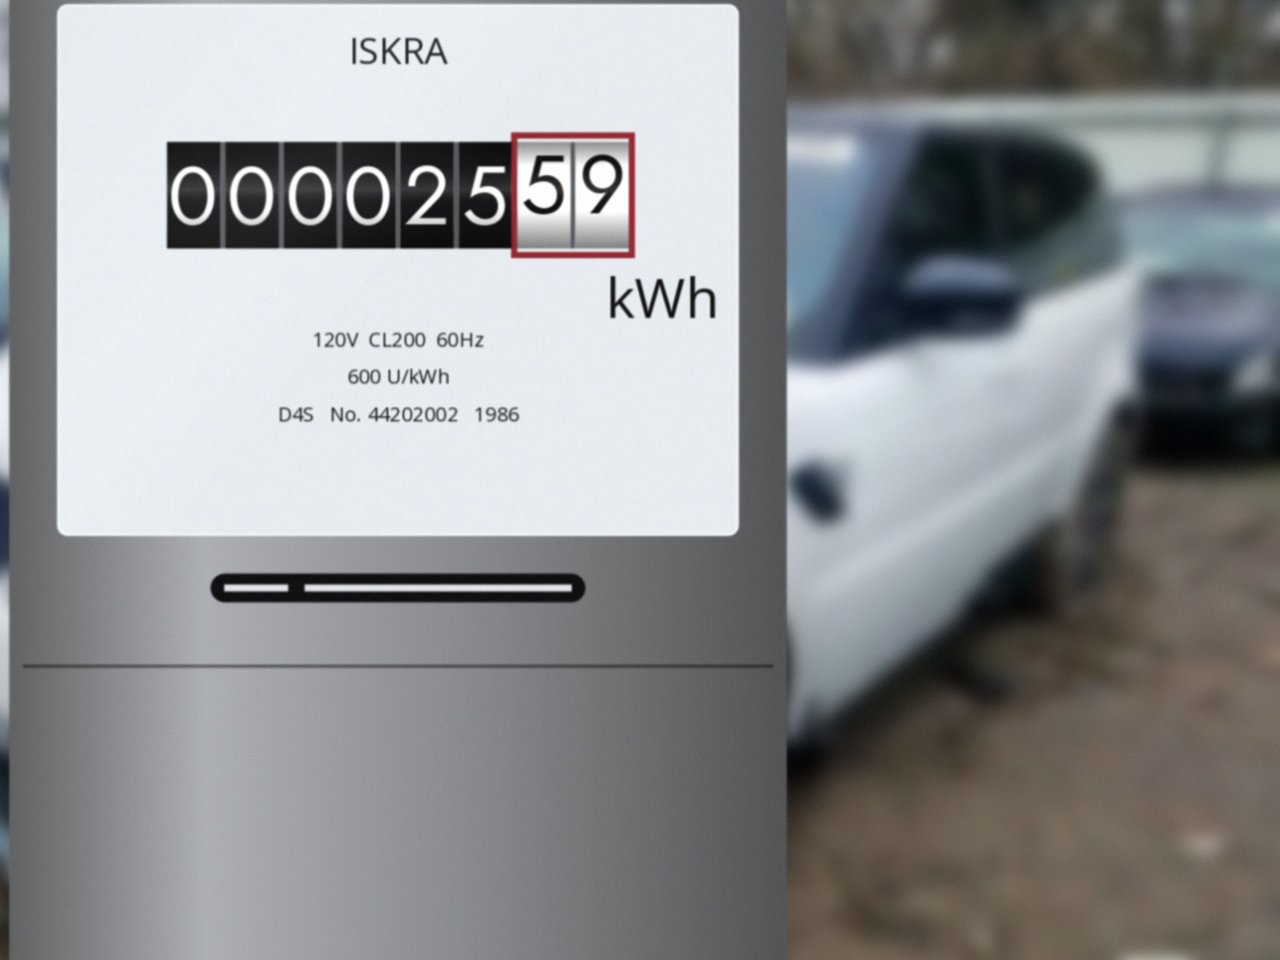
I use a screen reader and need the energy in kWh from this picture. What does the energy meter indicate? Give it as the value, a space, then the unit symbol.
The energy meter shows 25.59 kWh
